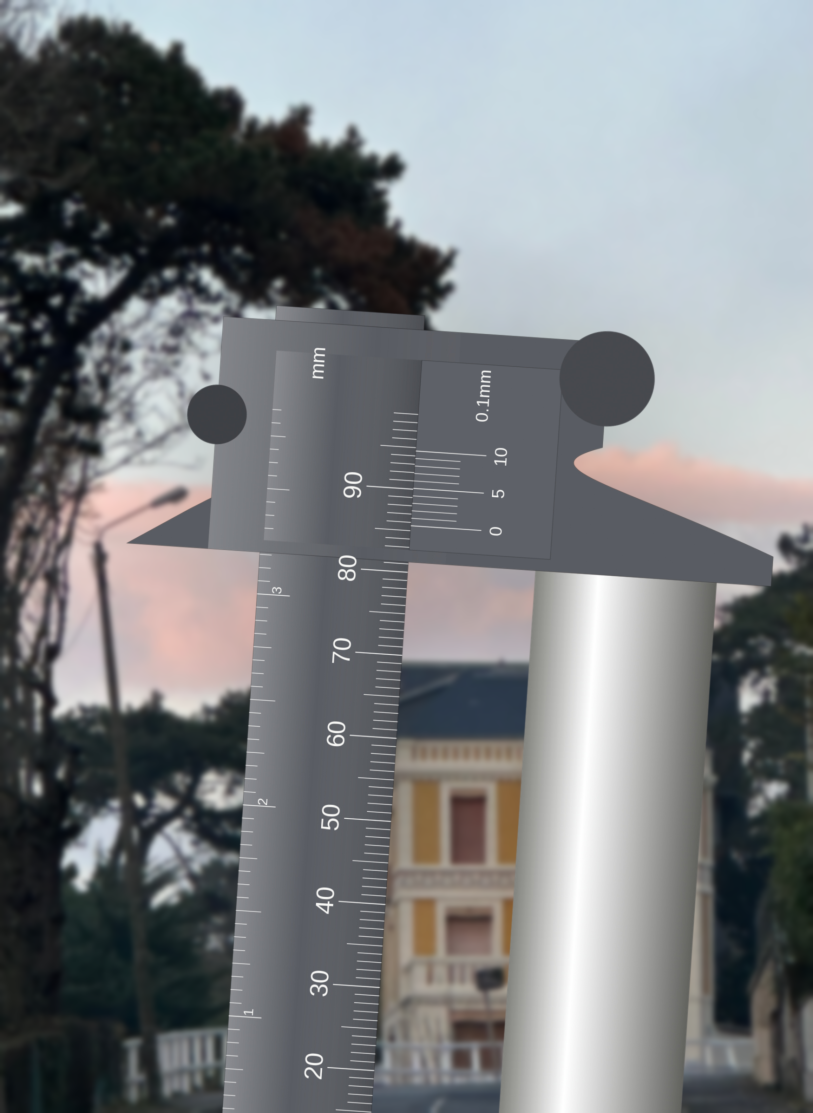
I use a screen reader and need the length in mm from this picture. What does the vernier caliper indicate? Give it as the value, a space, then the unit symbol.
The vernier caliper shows 85.6 mm
